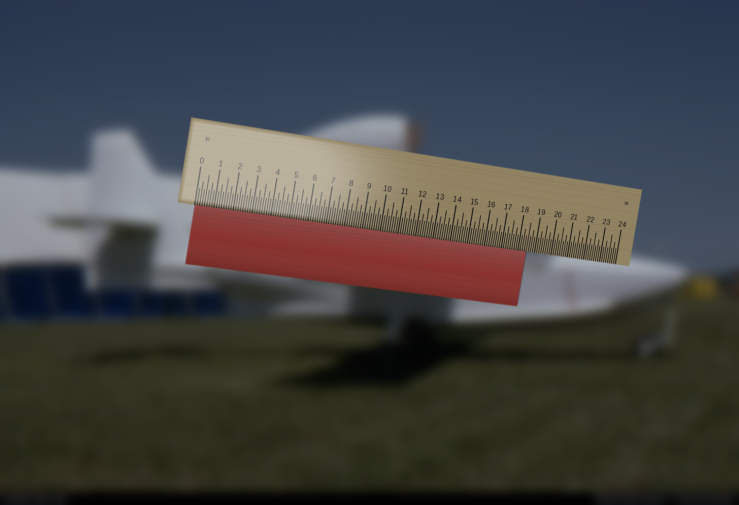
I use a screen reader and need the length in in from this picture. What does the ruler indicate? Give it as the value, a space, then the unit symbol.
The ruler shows 18.5 in
